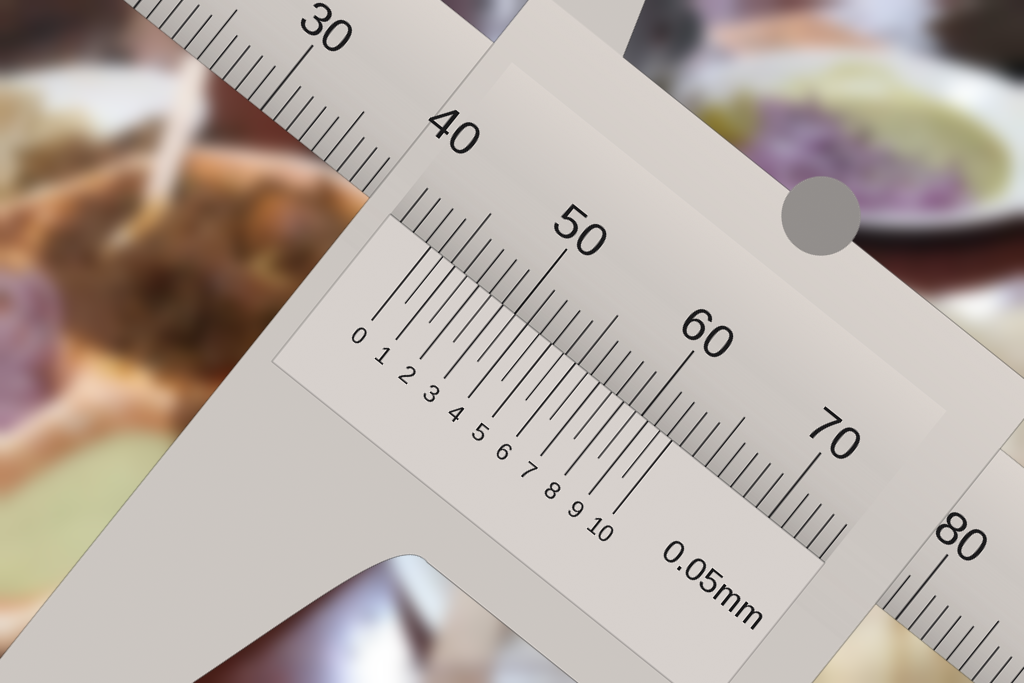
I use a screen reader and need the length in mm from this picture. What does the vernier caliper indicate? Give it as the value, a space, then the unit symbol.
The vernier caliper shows 43.4 mm
